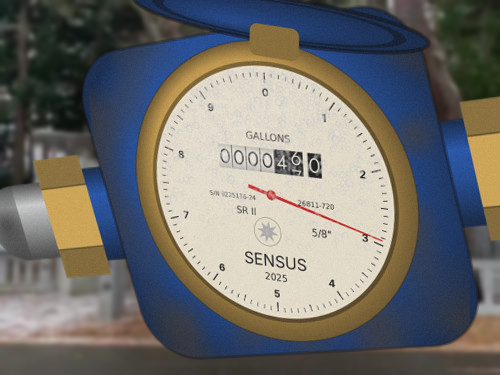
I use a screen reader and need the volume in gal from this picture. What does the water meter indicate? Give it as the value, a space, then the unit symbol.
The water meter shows 462.9 gal
